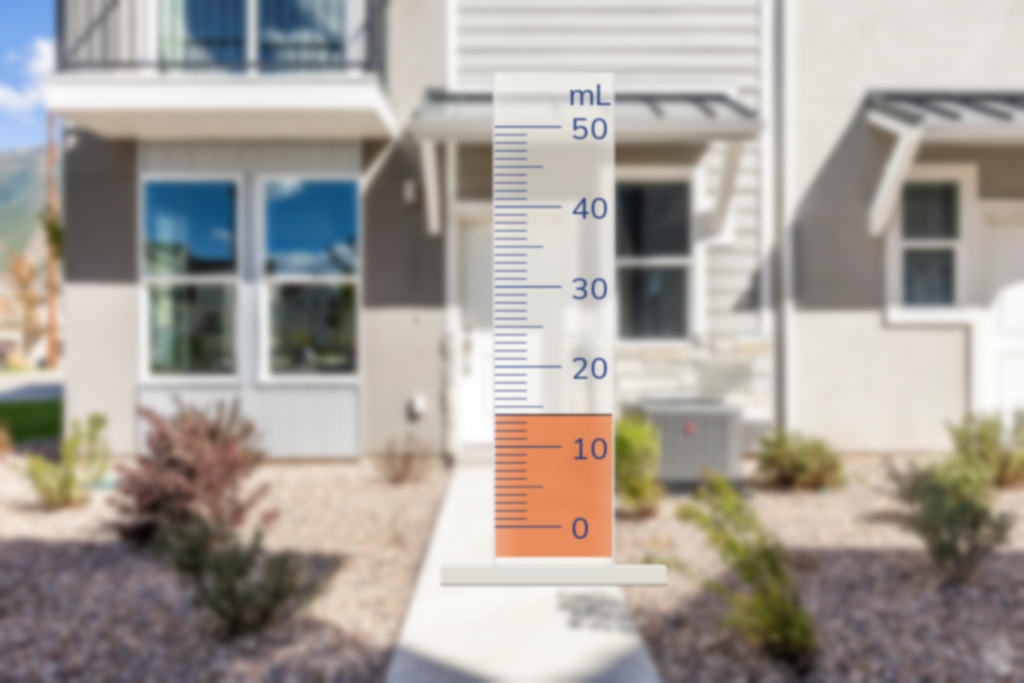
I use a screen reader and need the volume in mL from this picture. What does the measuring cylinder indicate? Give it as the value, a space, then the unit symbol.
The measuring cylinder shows 14 mL
